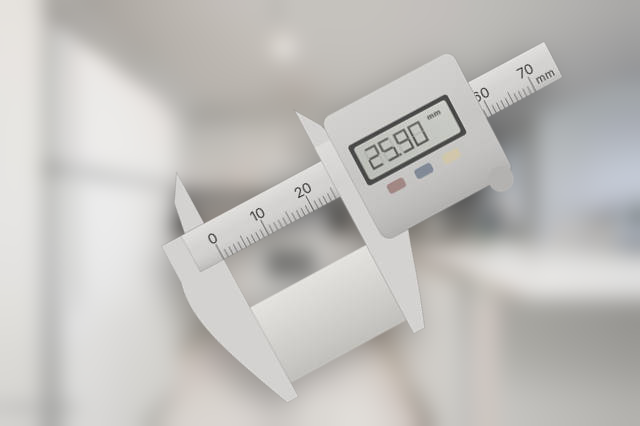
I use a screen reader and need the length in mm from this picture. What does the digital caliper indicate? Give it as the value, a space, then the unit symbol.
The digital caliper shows 25.90 mm
